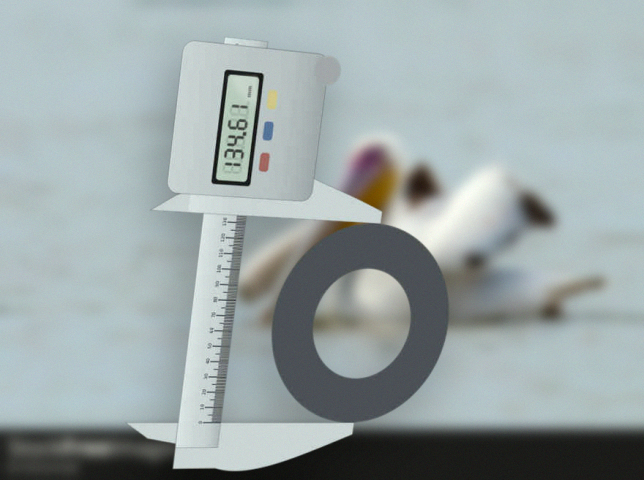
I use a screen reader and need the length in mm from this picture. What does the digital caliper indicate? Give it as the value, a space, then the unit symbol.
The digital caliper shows 134.61 mm
